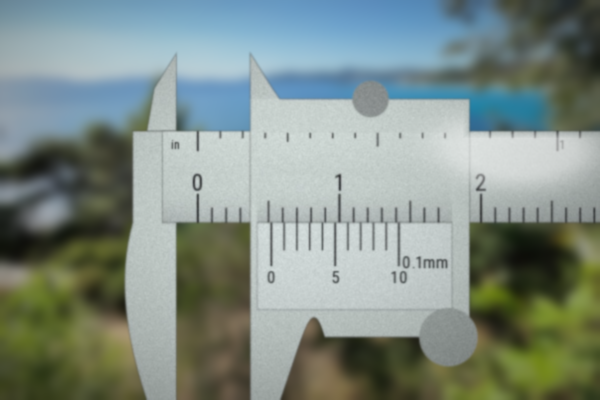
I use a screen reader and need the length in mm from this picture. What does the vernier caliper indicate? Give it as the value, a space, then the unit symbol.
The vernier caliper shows 5.2 mm
